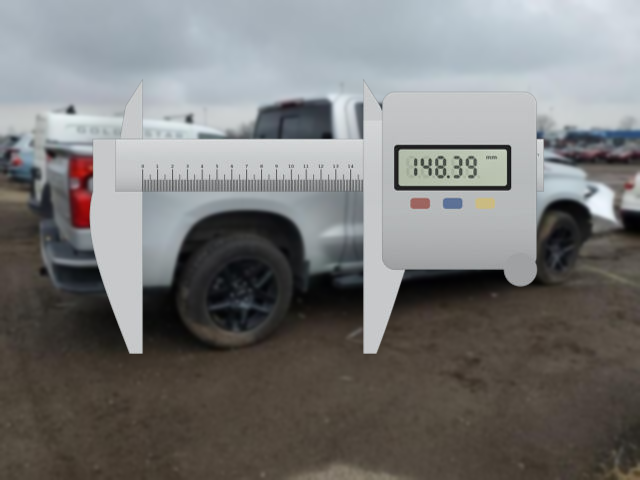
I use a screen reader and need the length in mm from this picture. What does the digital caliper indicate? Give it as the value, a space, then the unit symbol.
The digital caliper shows 148.39 mm
